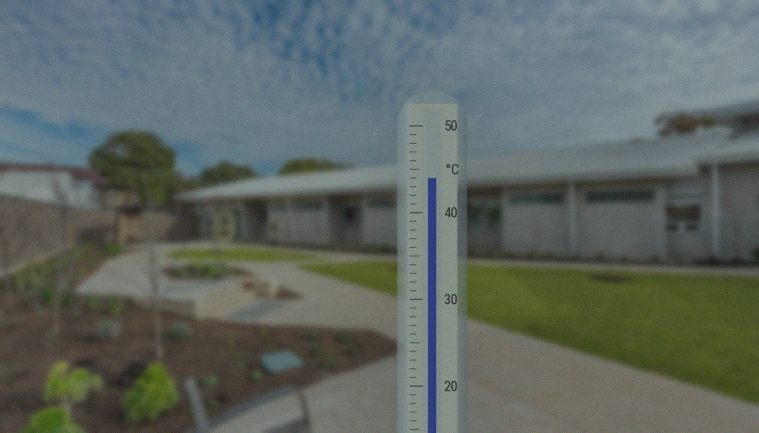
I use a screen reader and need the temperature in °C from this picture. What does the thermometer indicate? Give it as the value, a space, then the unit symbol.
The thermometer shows 44 °C
